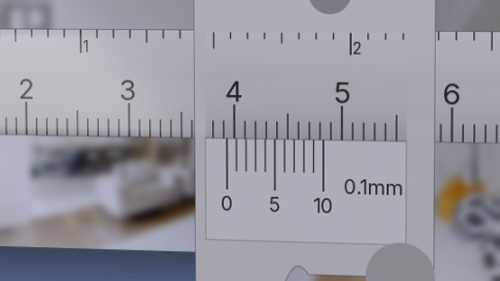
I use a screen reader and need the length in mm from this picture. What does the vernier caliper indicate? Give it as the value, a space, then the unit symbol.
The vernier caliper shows 39.3 mm
